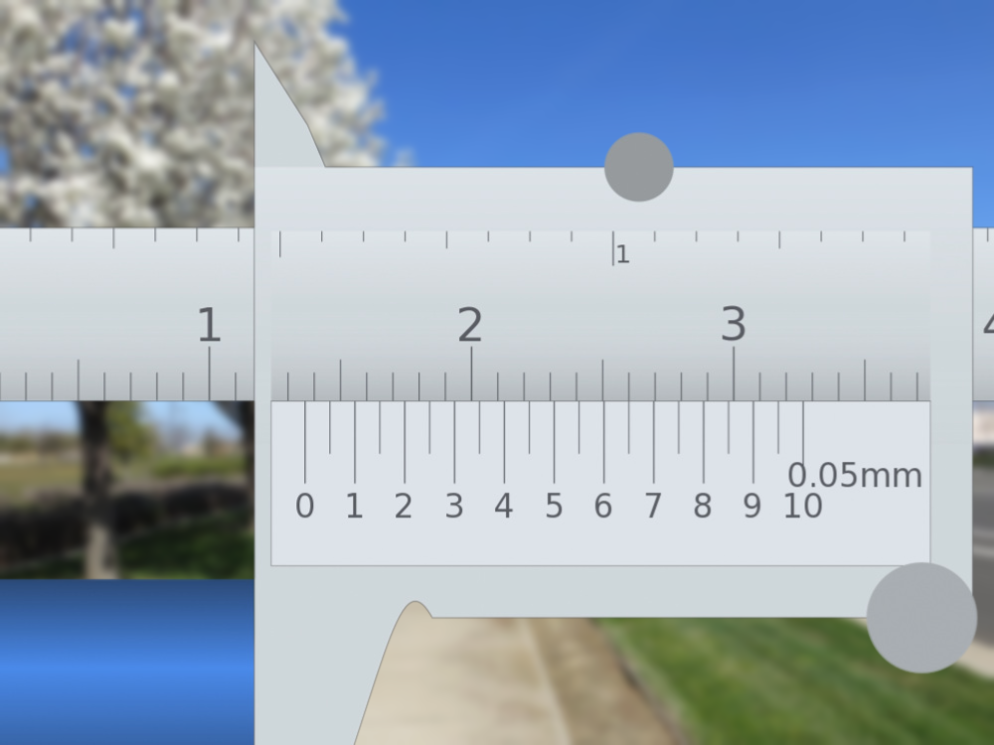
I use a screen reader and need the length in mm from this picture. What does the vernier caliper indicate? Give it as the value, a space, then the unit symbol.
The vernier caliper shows 13.65 mm
